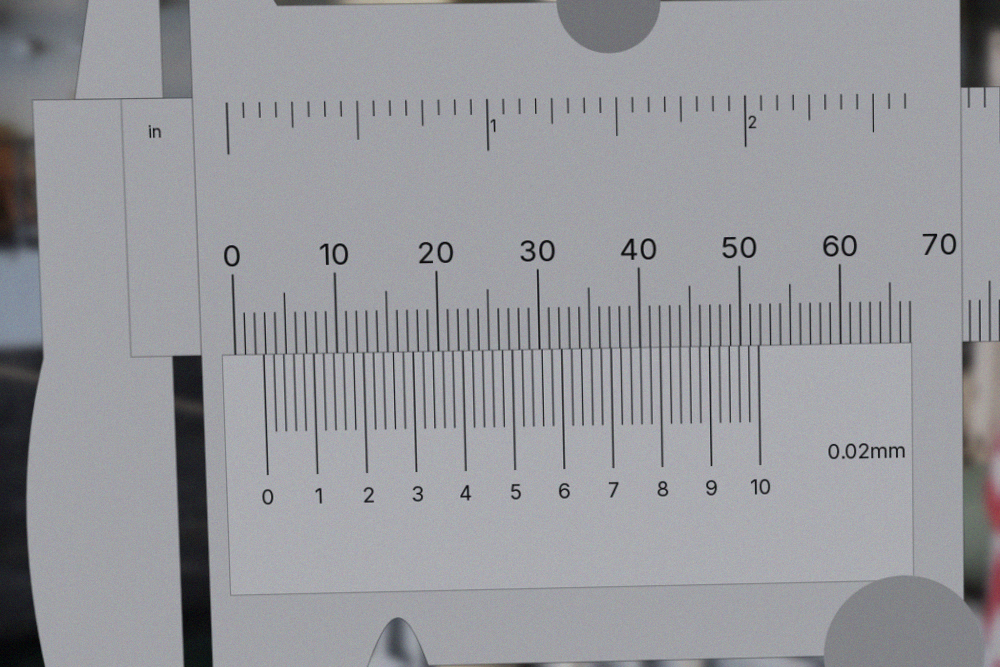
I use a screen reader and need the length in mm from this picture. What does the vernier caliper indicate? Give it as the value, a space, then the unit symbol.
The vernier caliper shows 2.8 mm
